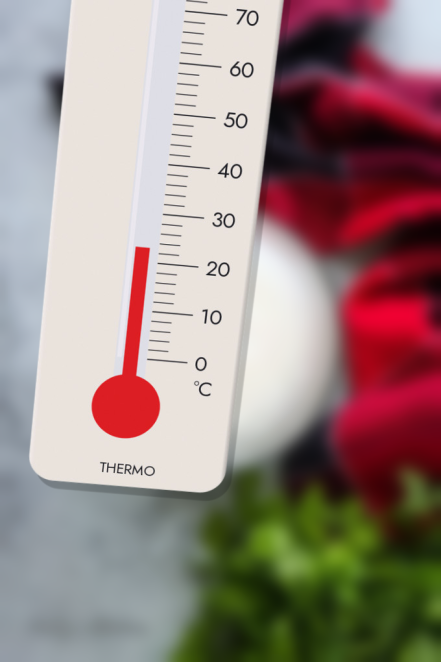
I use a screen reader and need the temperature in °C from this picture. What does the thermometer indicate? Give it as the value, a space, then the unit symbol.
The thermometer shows 23 °C
